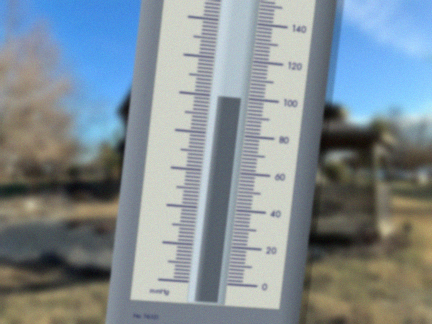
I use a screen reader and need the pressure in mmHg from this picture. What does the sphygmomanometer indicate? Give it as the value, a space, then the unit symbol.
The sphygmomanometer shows 100 mmHg
